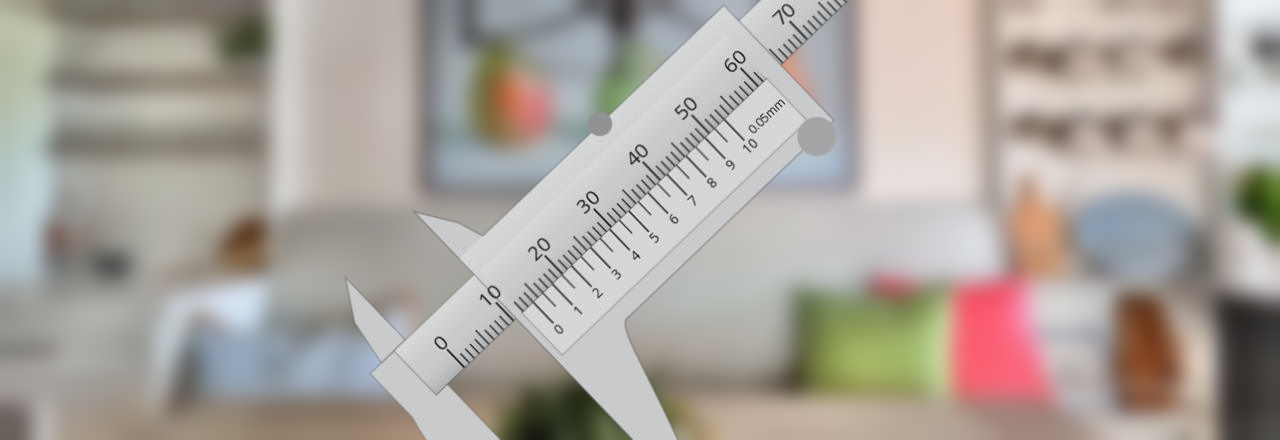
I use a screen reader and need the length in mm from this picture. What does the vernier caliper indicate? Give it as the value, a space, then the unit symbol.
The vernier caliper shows 14.0 mm
